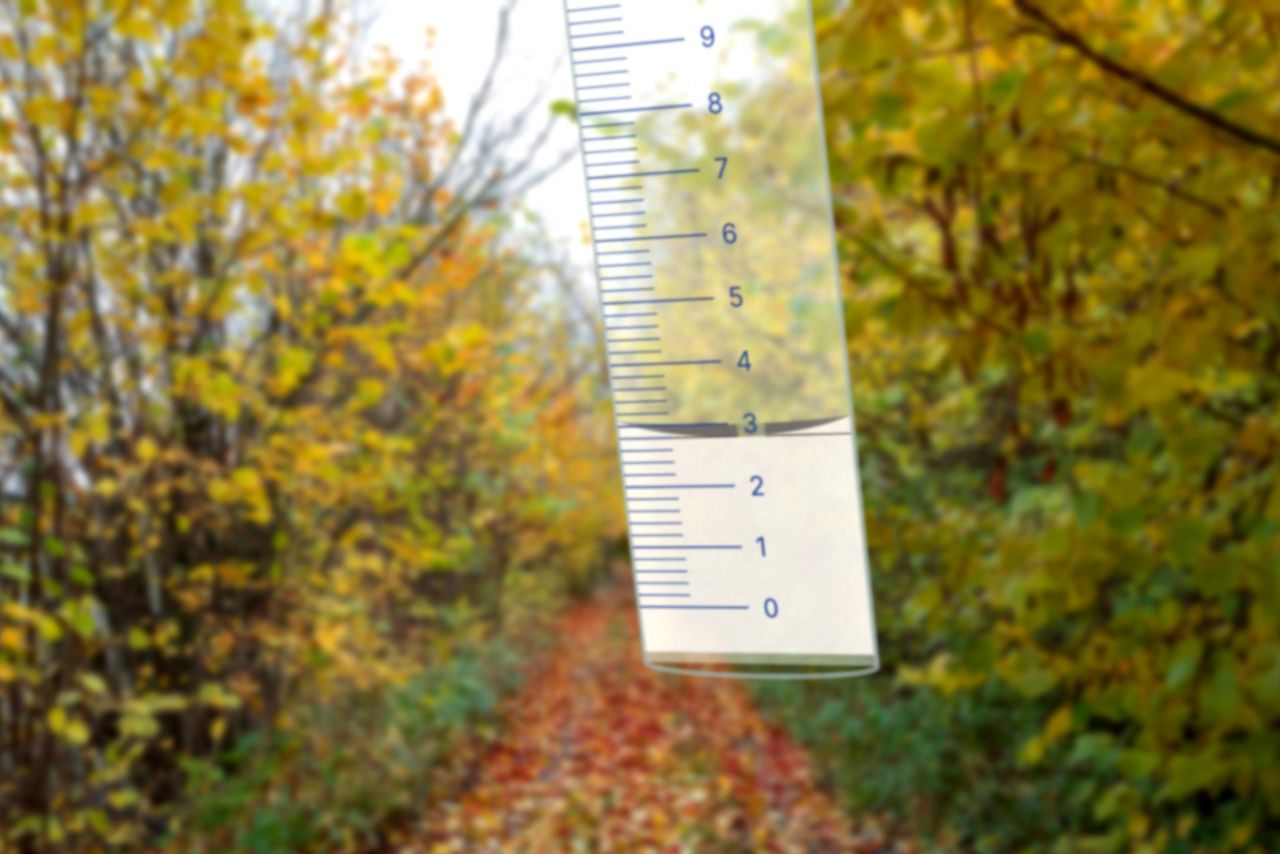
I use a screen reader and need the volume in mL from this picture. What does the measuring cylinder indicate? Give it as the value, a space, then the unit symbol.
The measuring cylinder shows 2.8 mL
